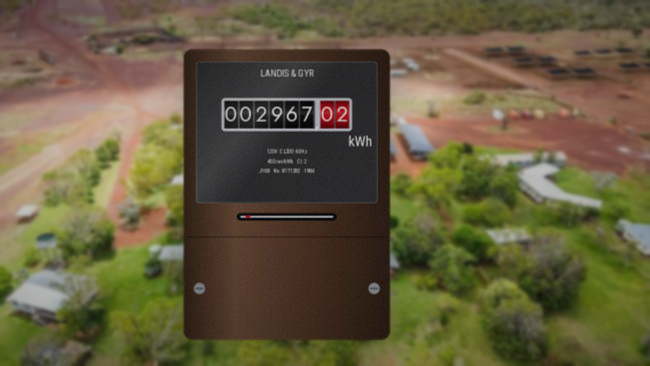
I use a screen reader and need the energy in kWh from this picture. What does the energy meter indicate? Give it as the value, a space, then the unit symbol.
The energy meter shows 2967.02 kWh
